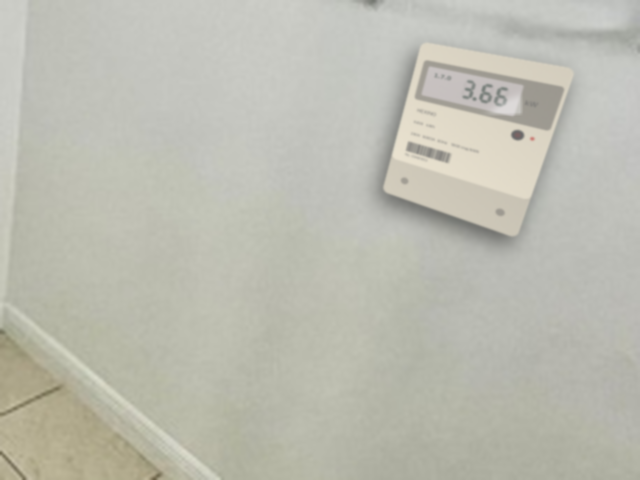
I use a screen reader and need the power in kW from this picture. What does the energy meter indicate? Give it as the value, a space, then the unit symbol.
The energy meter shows 3.66 kW
